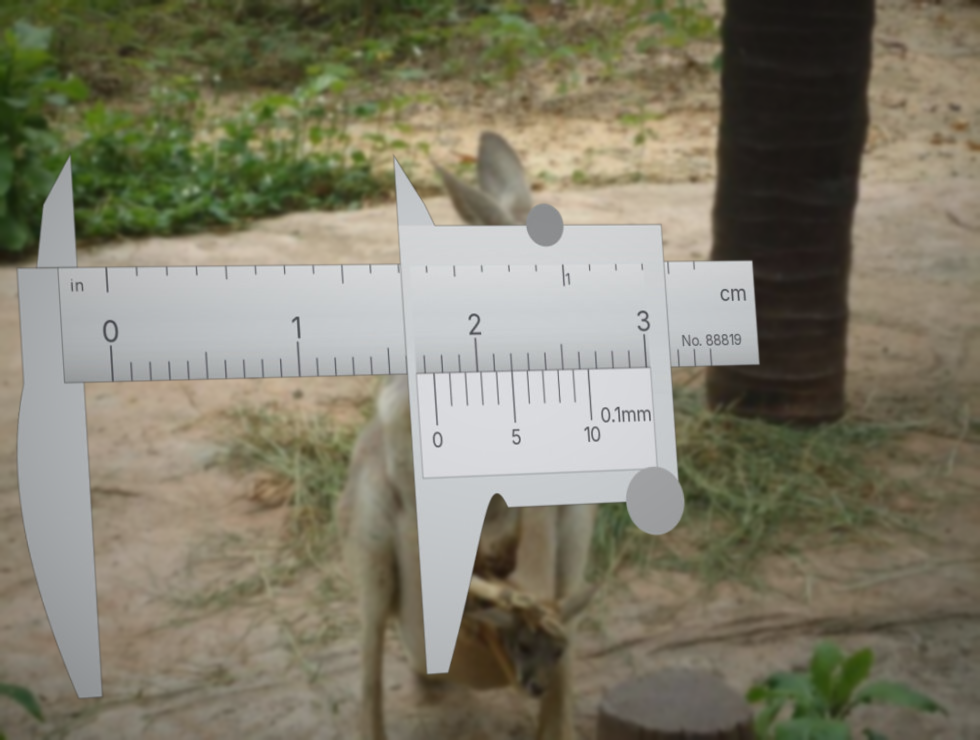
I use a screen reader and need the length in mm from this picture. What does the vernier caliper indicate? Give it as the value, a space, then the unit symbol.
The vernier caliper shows 17.5 mm
